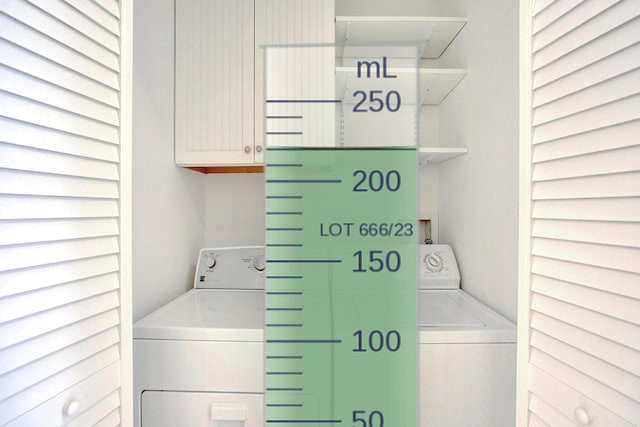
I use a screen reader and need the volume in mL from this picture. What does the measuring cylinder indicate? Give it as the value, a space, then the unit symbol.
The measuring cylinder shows 220 mL
